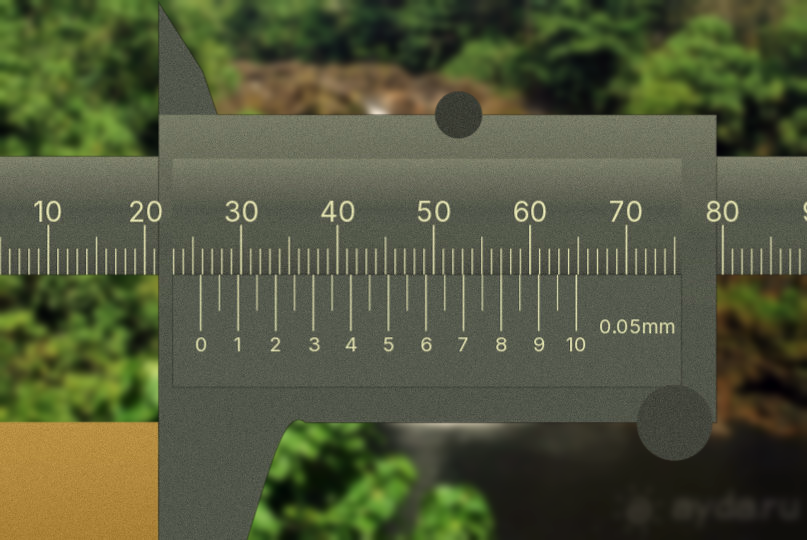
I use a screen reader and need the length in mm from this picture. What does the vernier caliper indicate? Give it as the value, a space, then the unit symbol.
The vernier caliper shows 25.8 mm
